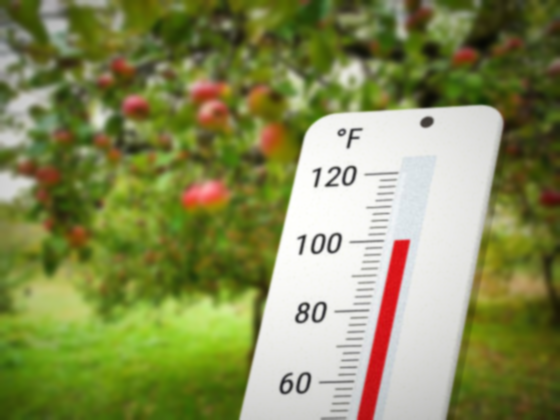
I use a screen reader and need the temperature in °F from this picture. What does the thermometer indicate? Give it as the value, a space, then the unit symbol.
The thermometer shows 100 °F
